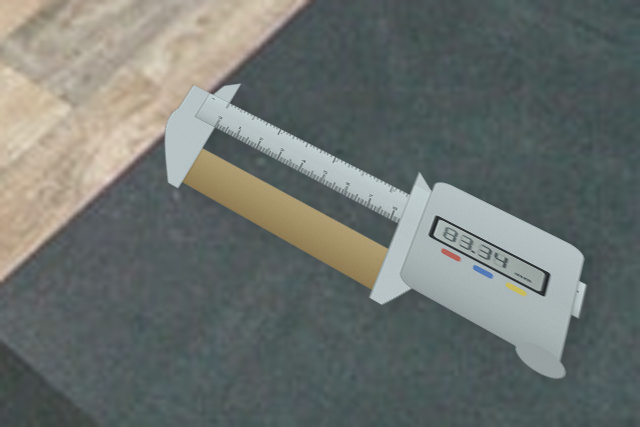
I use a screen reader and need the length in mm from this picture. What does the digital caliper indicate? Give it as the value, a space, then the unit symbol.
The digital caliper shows 83.34 mm
